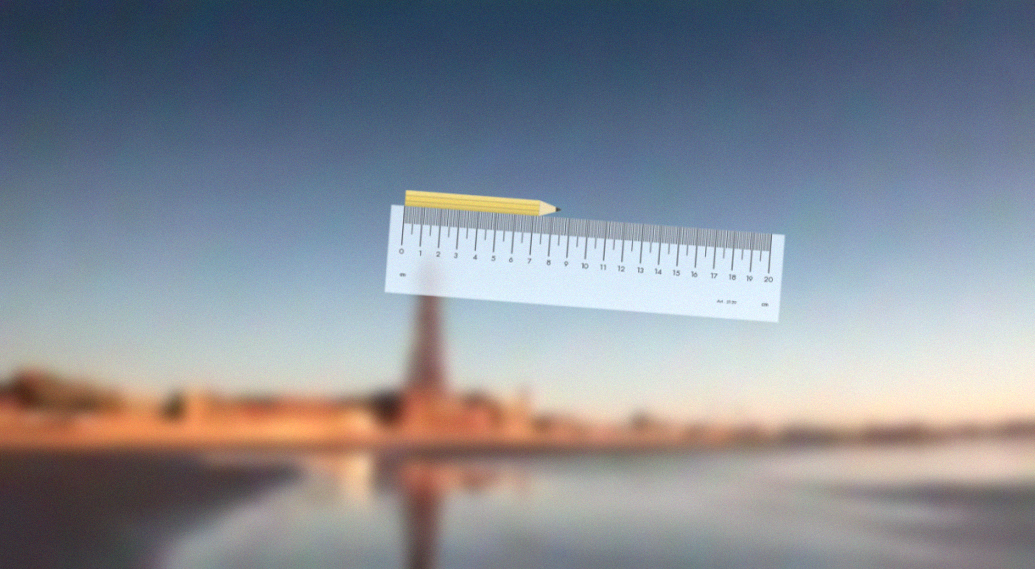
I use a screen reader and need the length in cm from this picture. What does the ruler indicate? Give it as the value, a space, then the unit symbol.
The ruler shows 8.5 cm
